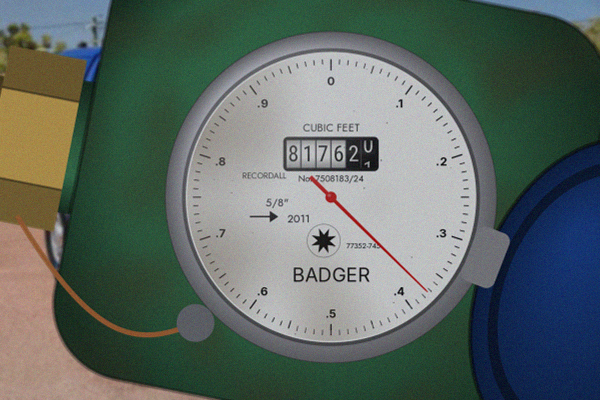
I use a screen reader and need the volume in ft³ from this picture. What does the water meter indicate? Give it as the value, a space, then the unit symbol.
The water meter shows 817620.37 ft³
